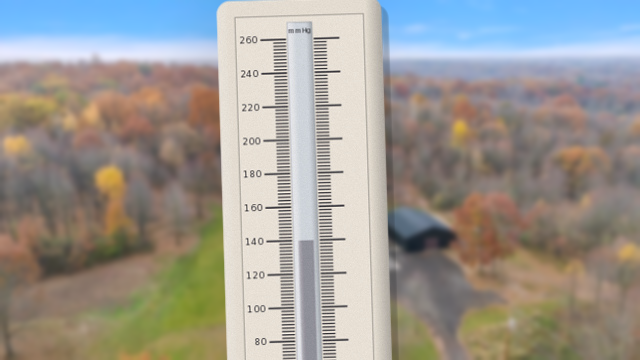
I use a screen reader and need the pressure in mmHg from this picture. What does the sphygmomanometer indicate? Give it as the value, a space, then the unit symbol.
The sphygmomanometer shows 140 mmHg
